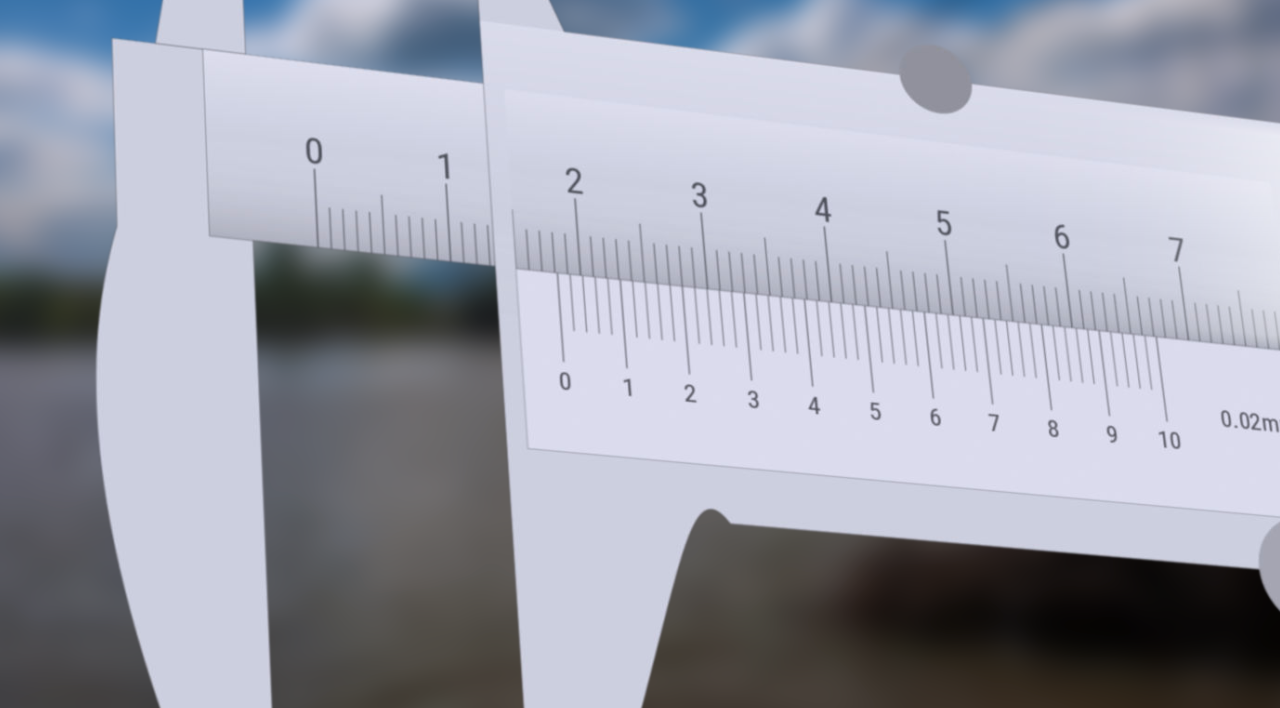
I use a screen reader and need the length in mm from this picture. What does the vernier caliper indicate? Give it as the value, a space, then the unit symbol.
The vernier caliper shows 18.2 mm
